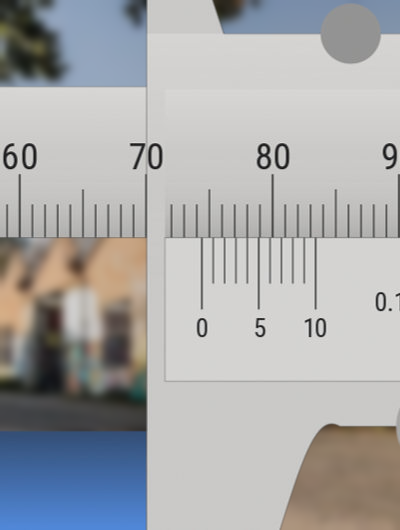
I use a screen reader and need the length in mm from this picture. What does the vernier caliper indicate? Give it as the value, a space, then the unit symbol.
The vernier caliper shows 74.4 mm
